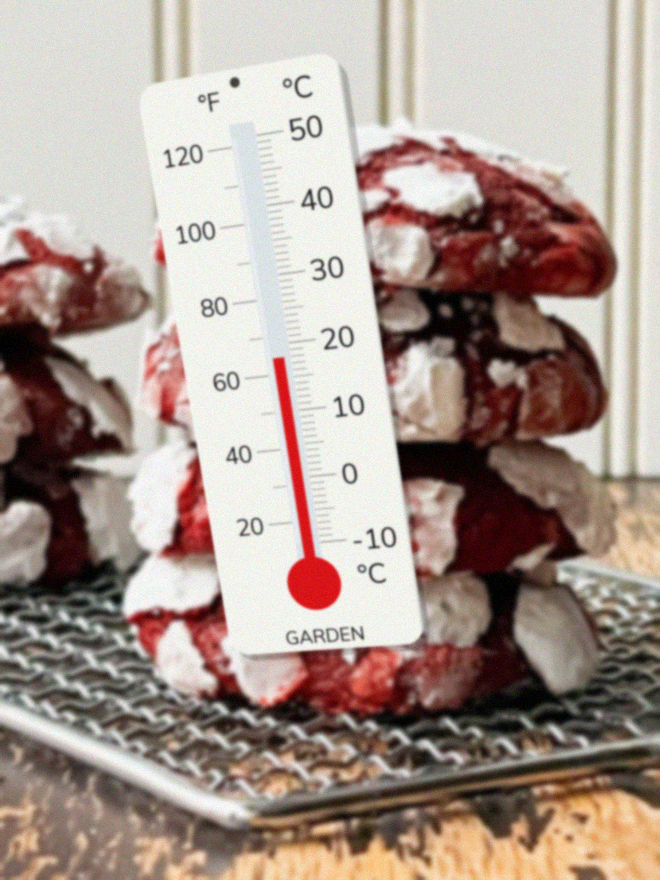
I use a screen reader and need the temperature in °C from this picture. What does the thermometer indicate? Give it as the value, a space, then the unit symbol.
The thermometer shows 18 °C
